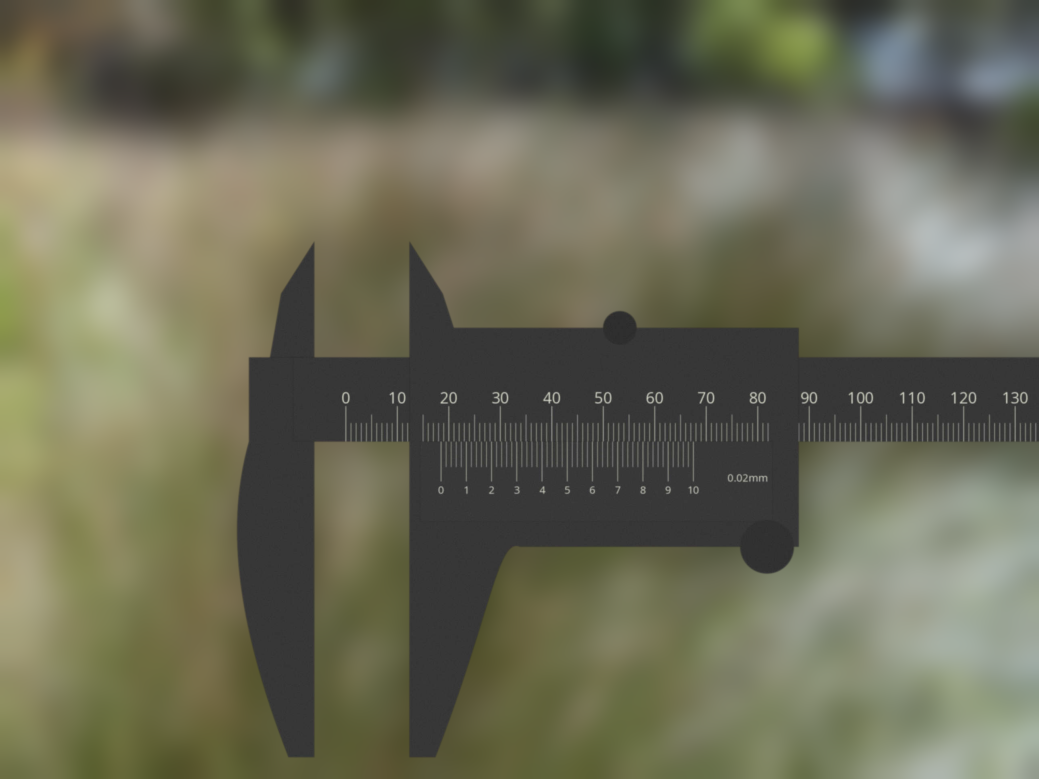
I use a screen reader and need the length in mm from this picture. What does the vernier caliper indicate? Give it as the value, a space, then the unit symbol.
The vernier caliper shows 18.5 mm
